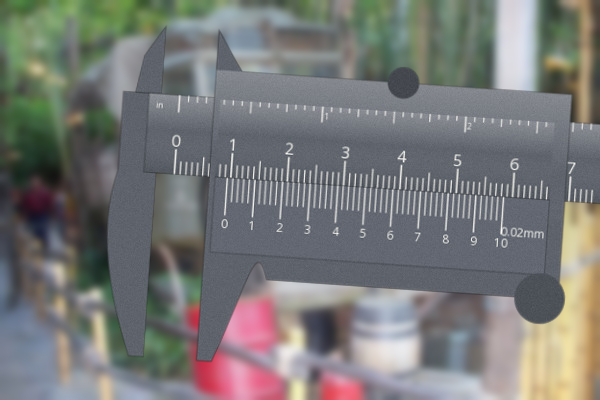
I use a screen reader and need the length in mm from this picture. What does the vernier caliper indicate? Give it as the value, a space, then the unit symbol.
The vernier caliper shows 9.4 mm
